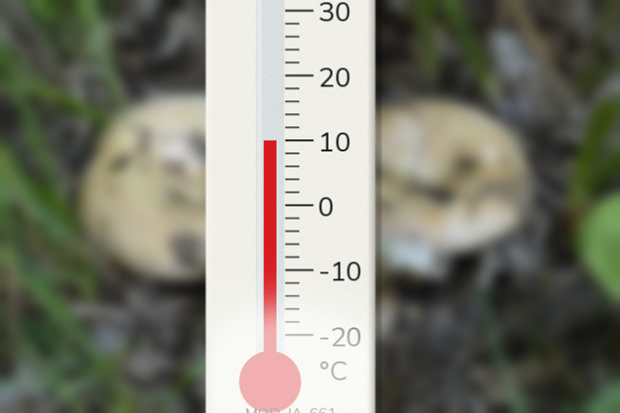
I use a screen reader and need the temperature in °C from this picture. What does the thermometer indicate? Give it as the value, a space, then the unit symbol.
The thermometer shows 10 °C
